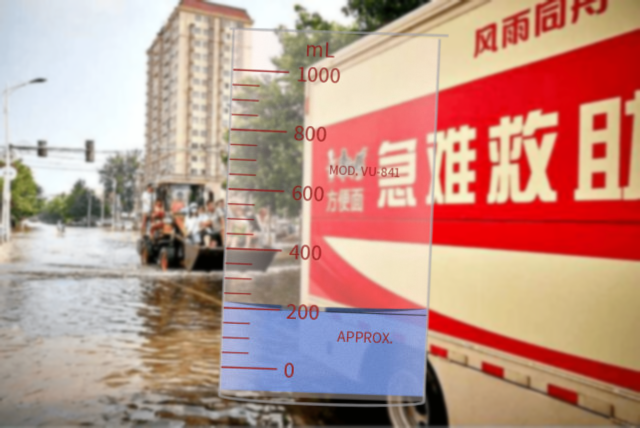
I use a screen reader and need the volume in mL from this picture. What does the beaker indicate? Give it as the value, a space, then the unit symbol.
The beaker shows 200 mL
